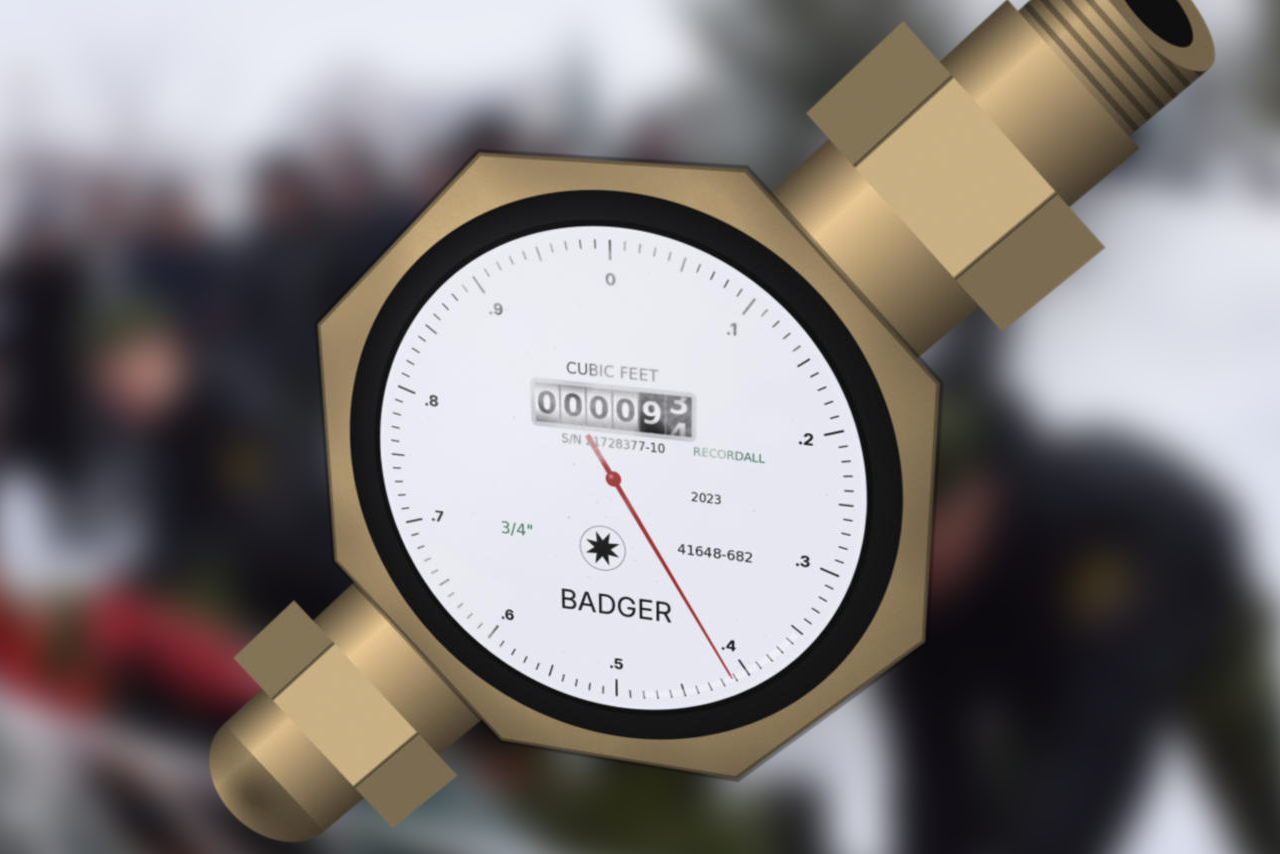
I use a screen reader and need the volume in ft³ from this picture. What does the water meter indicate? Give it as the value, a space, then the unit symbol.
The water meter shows 93.41 ft³
